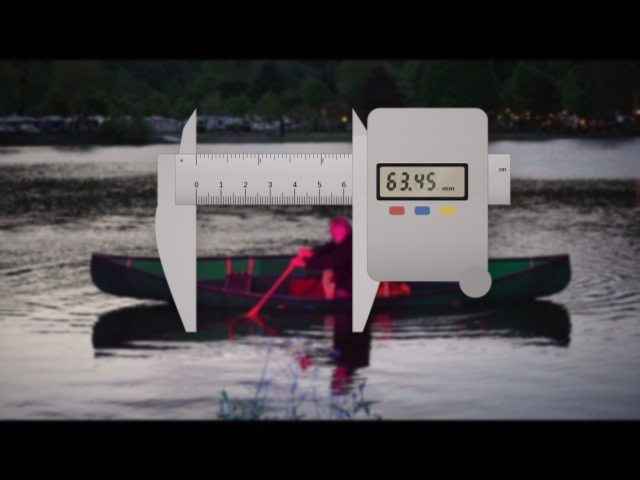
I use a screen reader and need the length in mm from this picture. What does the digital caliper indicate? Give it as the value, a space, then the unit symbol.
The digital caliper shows 63.45 mm
